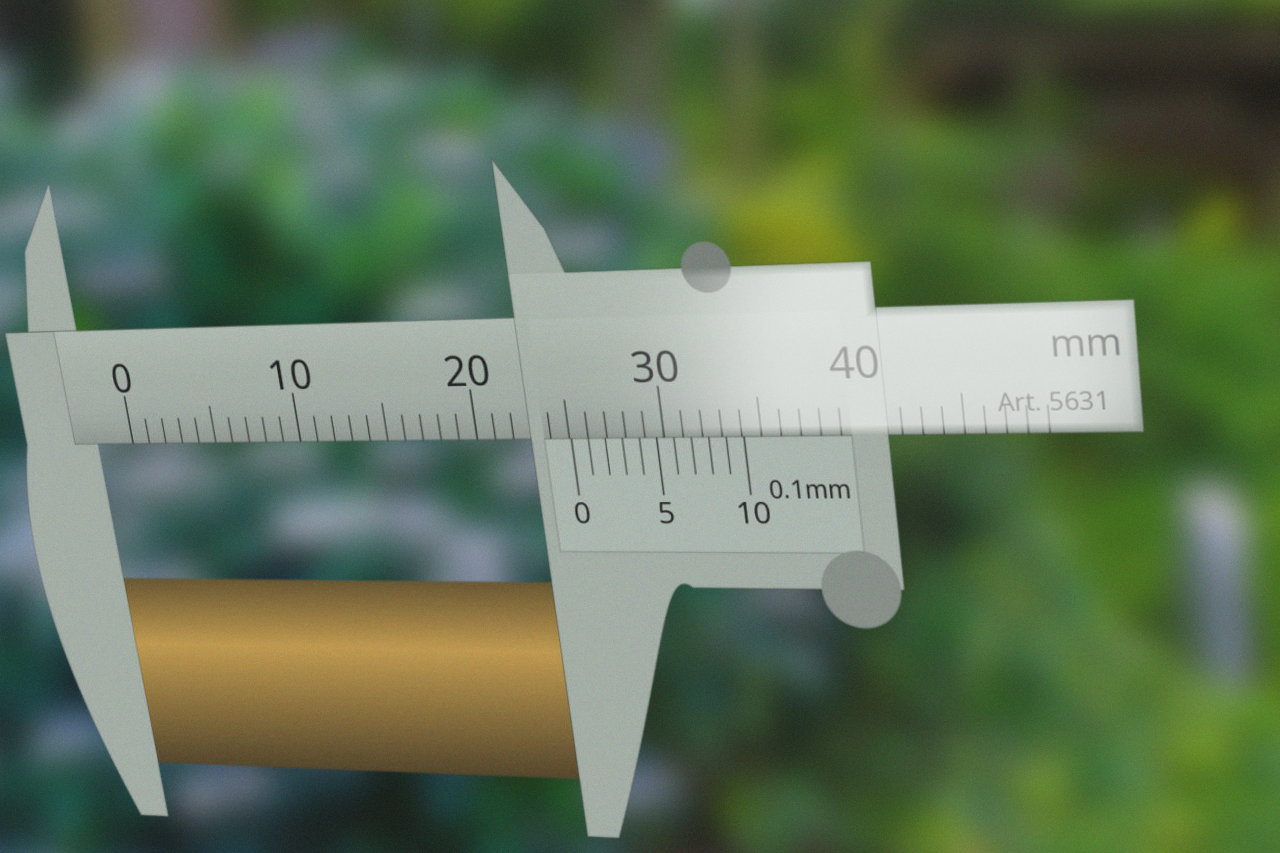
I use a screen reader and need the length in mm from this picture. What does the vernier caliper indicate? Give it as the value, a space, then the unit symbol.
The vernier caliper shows 25.1 mm
